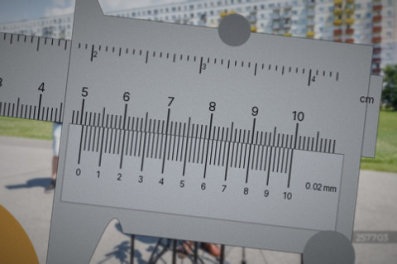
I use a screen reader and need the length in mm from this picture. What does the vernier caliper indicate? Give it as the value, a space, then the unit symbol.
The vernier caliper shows 50.5 mm
